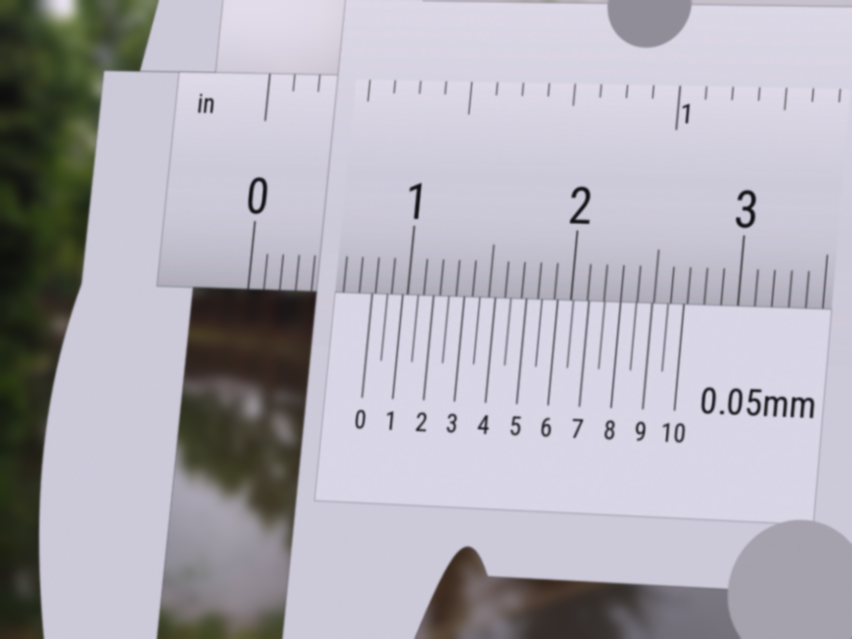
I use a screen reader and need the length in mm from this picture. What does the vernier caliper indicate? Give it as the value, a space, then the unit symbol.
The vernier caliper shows 7.8 mm
